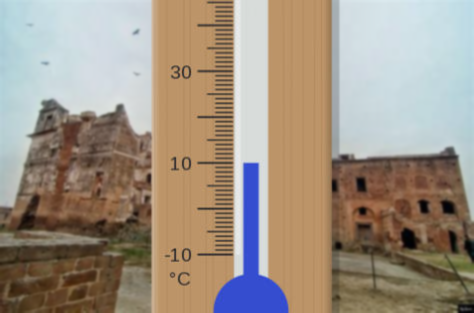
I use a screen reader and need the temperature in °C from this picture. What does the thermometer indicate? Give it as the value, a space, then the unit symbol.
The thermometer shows 10 °C
